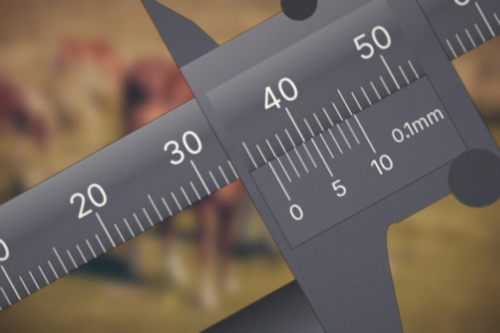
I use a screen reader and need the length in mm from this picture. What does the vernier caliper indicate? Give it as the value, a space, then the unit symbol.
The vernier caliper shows 36.2 mm
